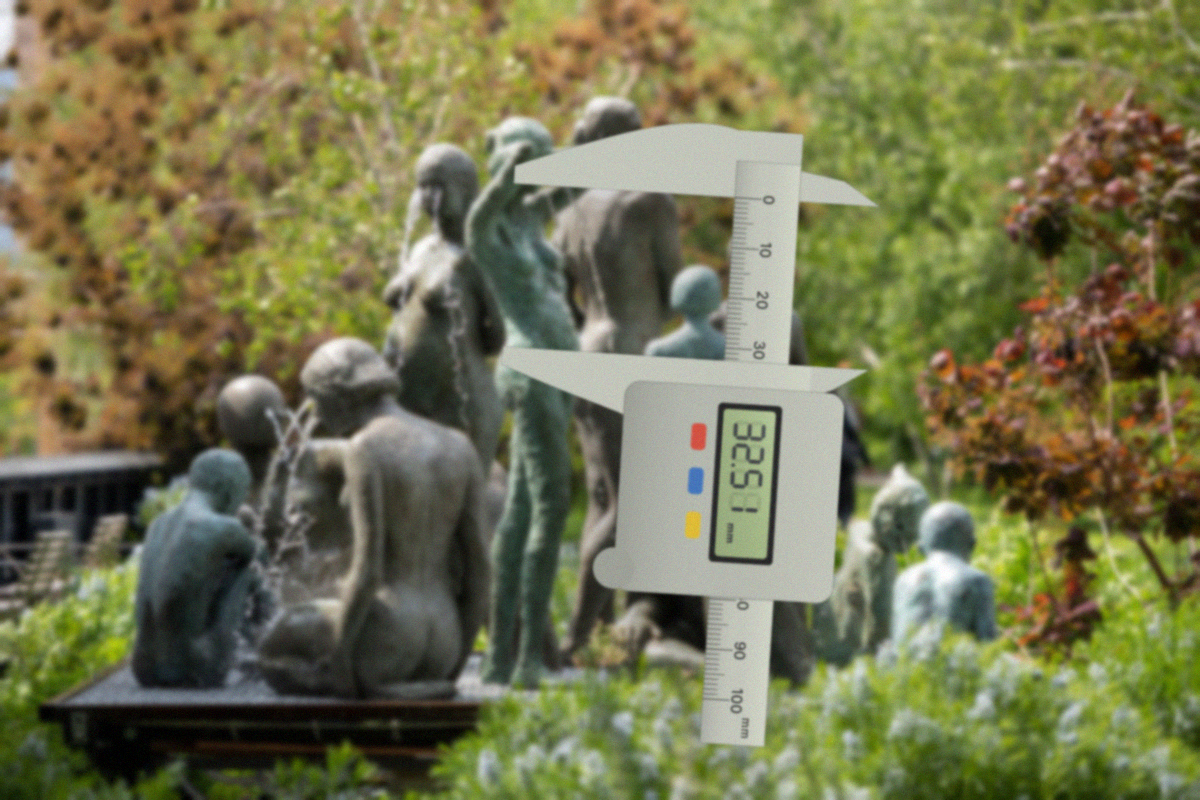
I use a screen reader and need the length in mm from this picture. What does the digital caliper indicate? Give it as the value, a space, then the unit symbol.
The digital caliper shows 32.51 mm
